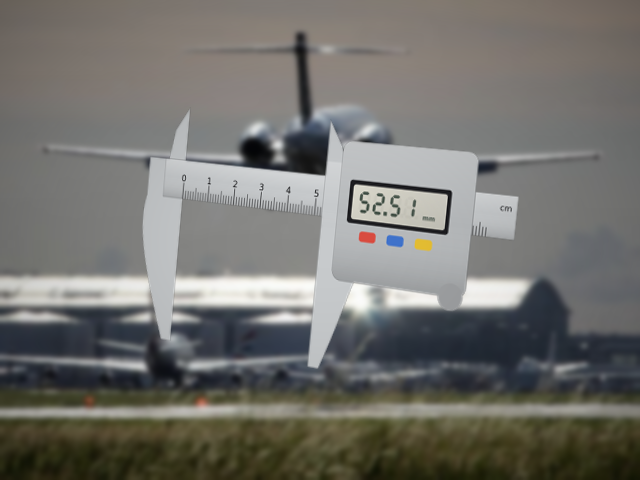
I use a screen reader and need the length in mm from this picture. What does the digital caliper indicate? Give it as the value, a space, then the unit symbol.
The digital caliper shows 52.51 mm
